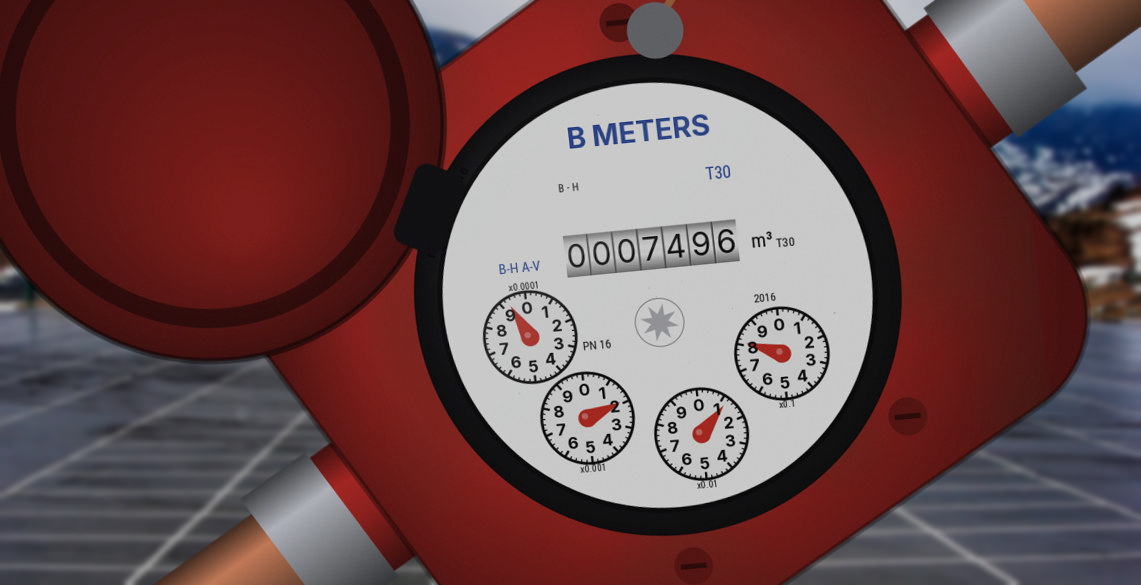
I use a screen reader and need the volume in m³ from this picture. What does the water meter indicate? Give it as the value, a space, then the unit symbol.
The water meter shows 7496.8119 m³
